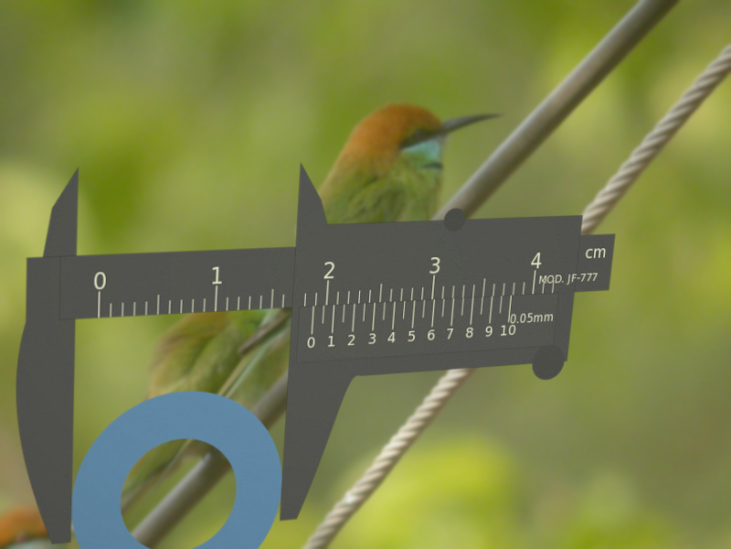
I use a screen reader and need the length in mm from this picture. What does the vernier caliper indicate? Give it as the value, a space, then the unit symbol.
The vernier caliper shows 18.8 mm
